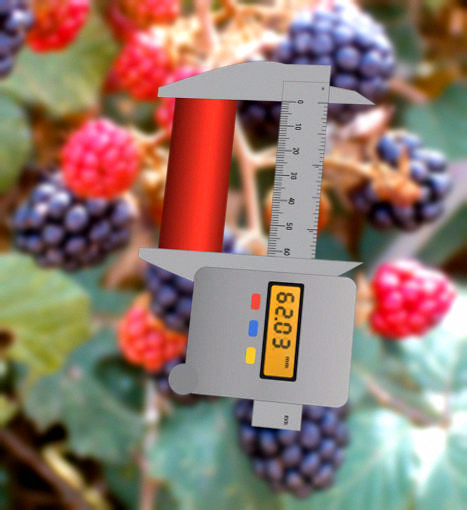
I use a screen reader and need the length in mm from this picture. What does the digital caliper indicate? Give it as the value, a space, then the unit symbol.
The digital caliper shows 62.03 mm
